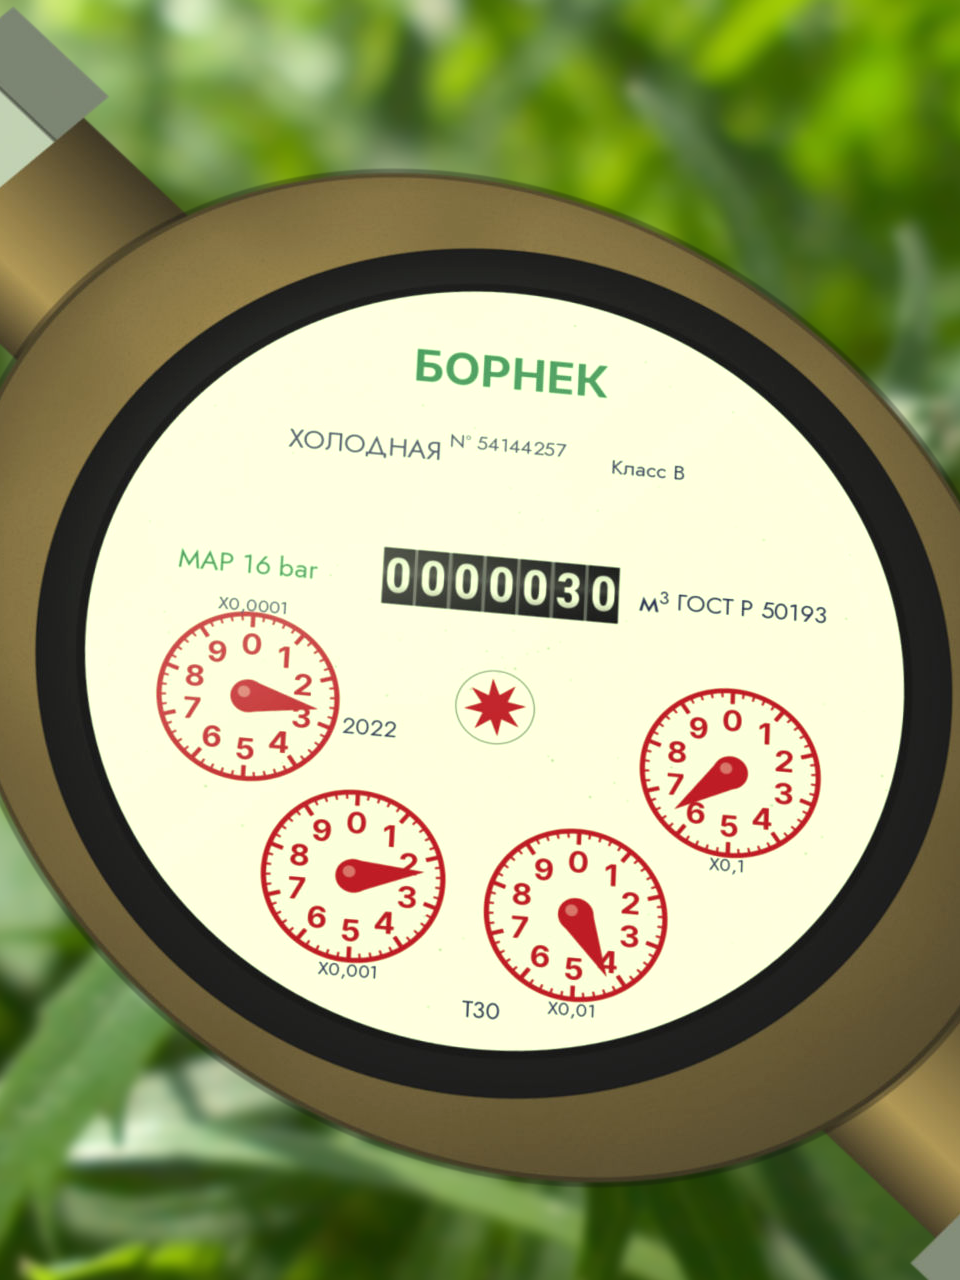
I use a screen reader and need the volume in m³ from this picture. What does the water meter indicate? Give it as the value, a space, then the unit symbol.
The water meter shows 30.6422 m³
